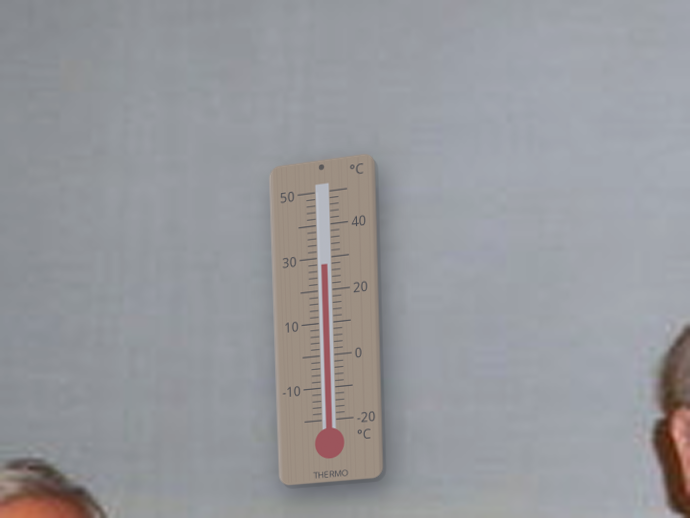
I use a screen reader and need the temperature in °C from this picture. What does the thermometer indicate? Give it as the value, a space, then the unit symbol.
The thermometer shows 28 °C
